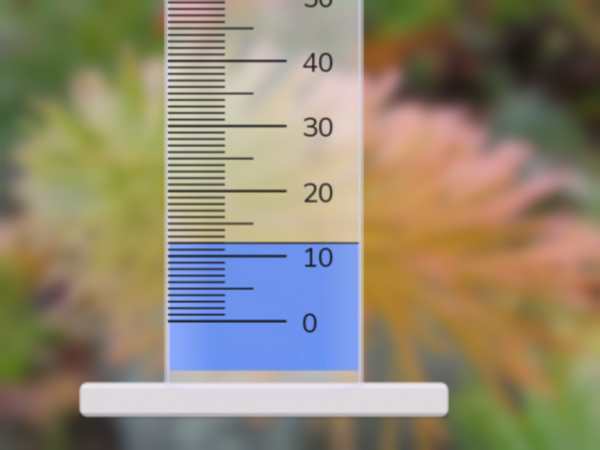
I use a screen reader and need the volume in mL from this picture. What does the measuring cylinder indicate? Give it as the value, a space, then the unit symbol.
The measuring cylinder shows 12 mL
